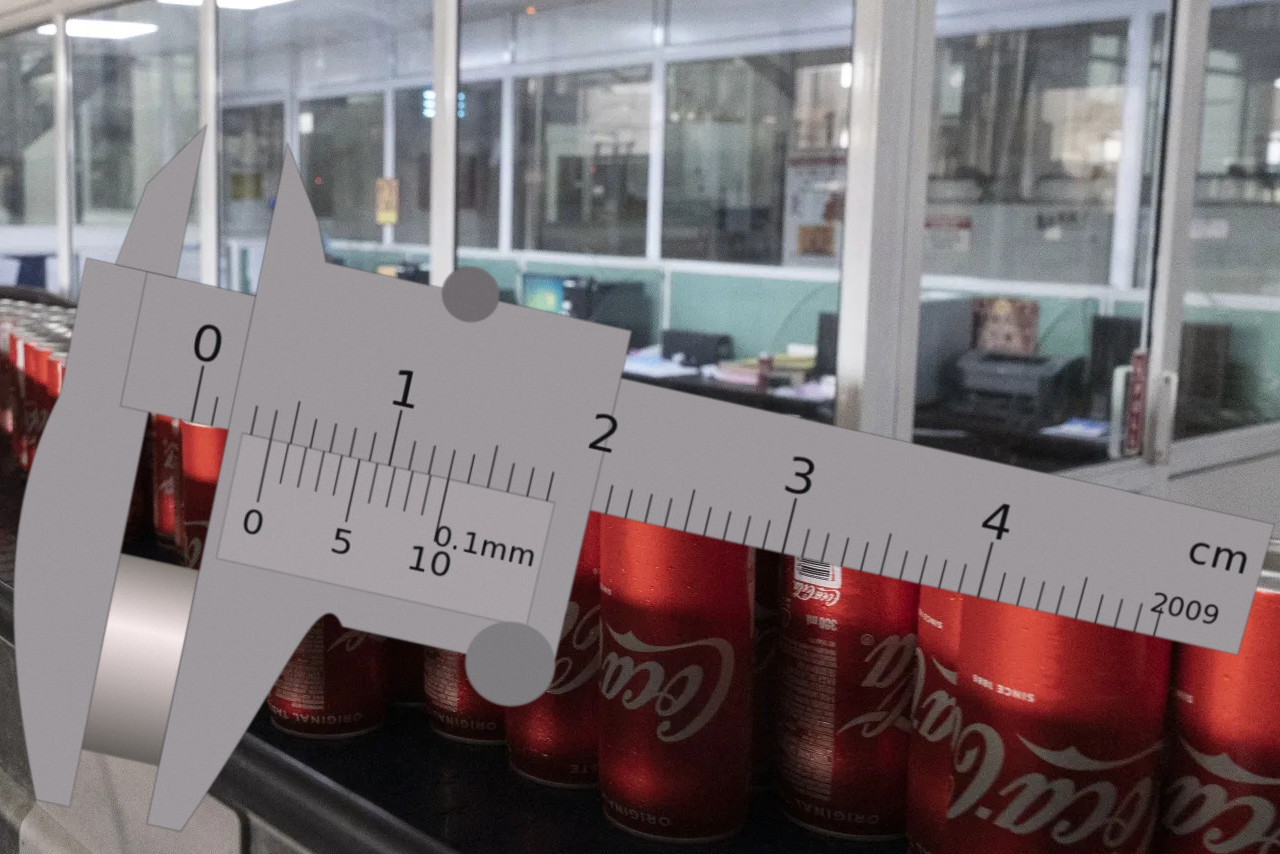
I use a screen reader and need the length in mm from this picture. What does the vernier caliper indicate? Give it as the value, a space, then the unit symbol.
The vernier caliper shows 4.0 mm
